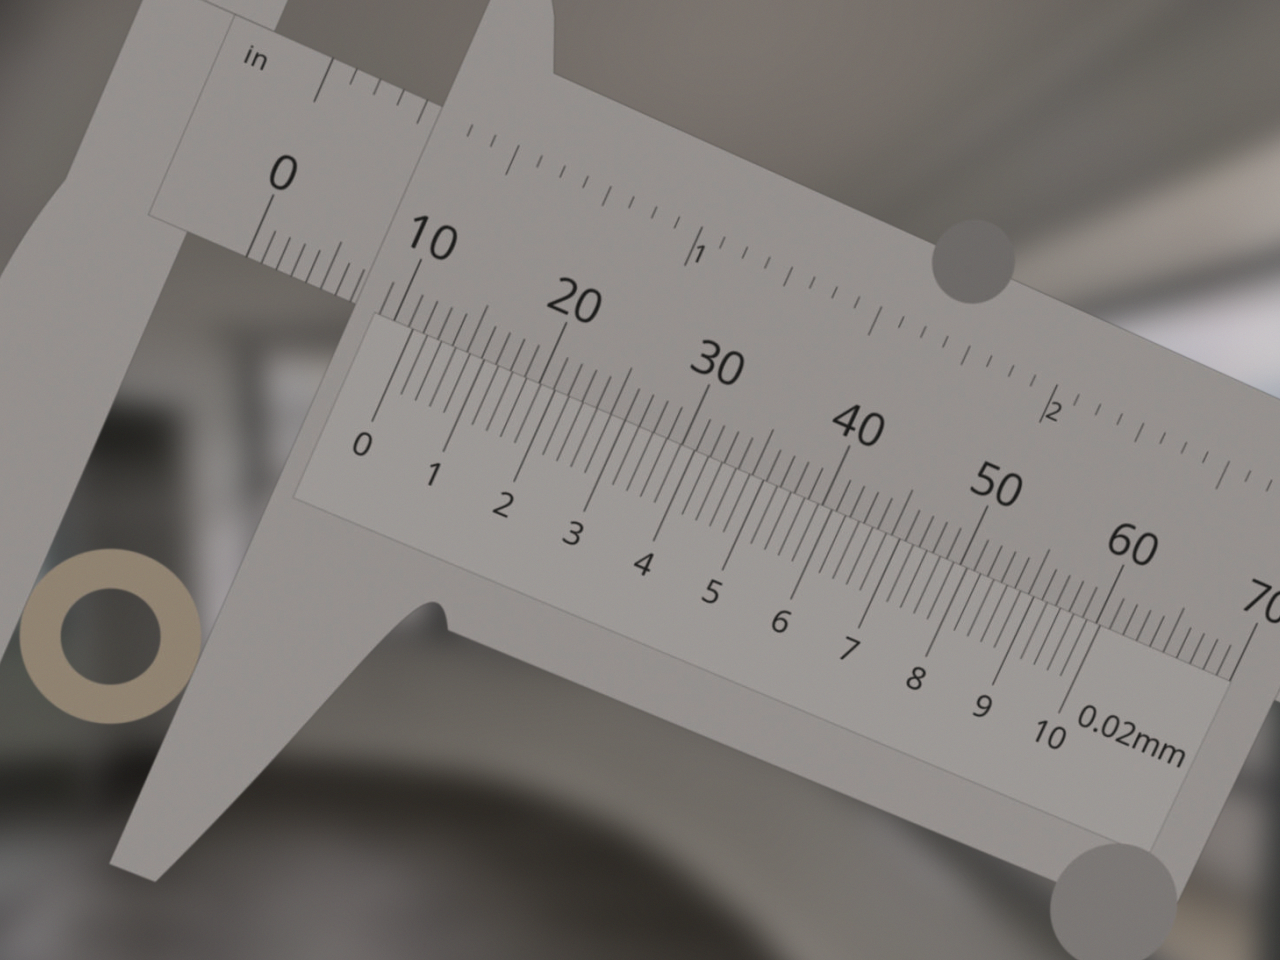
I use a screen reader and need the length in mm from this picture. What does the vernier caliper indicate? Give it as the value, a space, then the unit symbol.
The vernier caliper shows 11.3 mm
